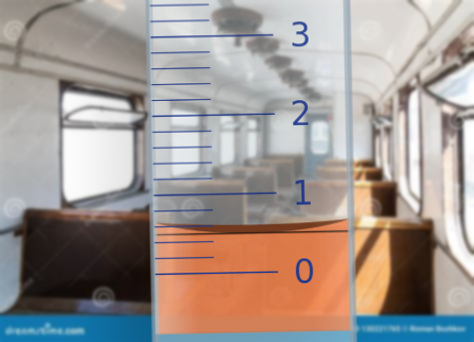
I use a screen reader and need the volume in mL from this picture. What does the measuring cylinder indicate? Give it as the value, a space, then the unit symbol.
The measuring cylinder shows 0.5 mL
